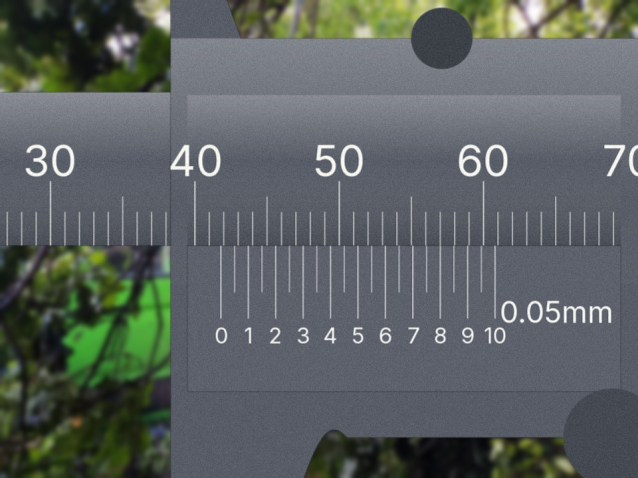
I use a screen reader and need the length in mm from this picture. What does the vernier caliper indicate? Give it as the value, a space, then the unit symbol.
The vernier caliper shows 41.8 mm
